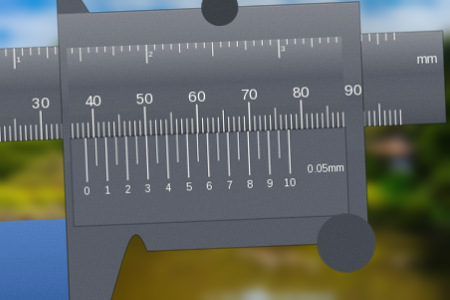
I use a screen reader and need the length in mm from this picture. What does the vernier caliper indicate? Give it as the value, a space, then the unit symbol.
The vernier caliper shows 38.4 mm
